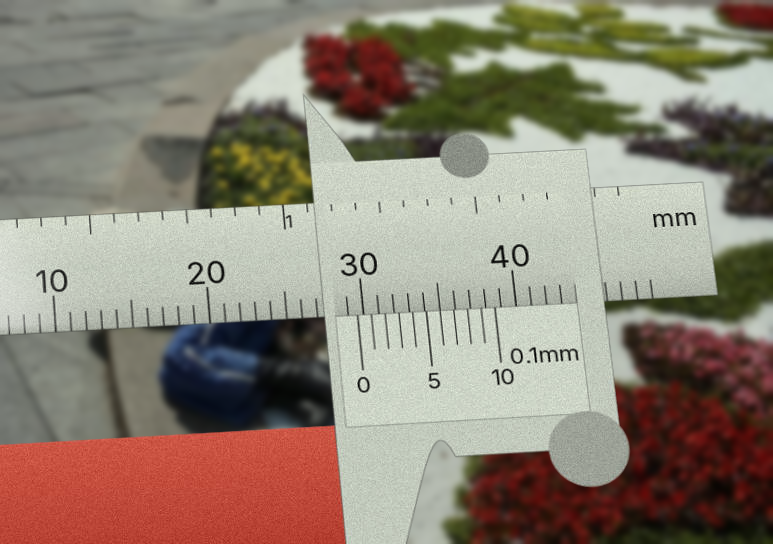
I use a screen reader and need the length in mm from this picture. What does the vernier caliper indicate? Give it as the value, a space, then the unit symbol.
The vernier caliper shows 29.6 mm
